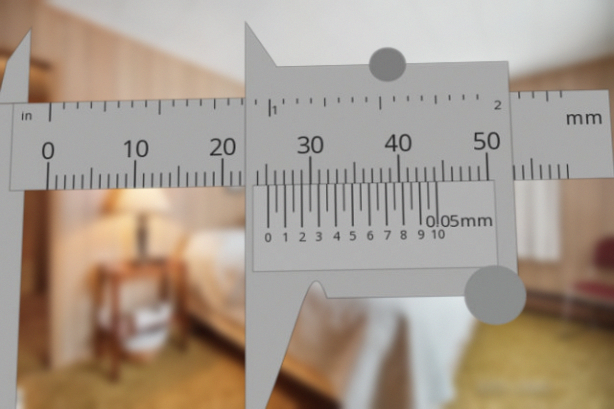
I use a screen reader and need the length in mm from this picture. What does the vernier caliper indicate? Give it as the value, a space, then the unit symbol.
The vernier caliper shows 25.2 mm
